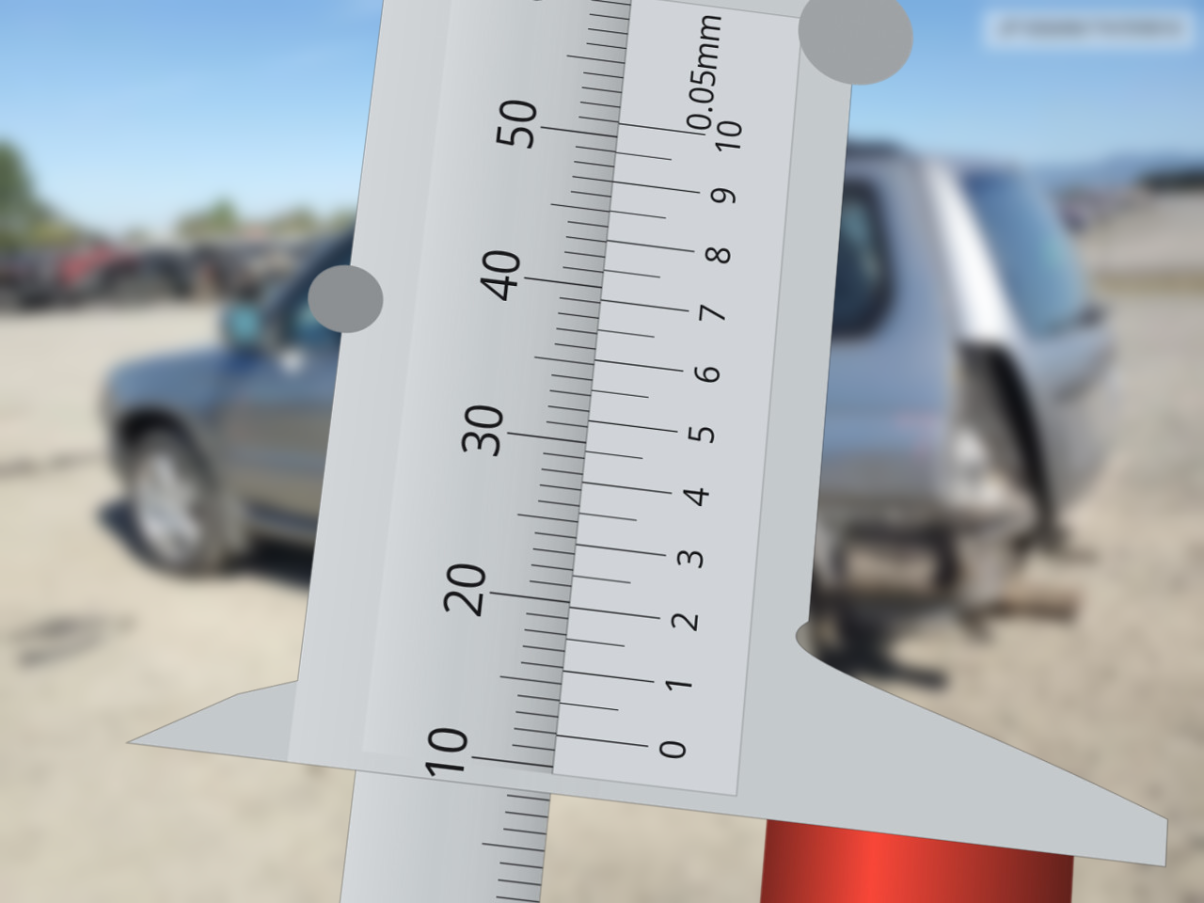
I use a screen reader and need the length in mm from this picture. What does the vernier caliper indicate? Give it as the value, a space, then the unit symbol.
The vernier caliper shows 11.9 mm
